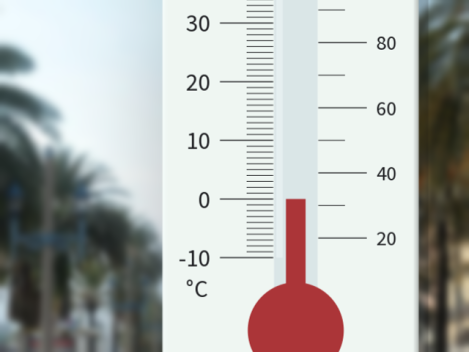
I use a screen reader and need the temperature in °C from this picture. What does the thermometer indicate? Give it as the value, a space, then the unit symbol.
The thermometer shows 0 °C
